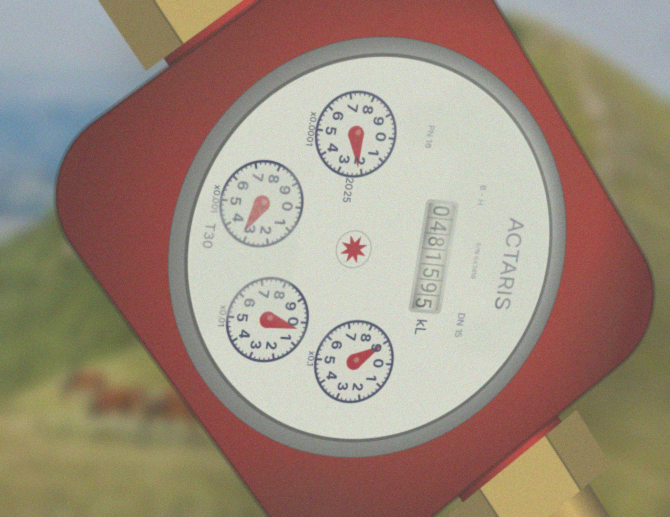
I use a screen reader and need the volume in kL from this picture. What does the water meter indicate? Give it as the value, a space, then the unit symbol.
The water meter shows 481594.9032 kL
